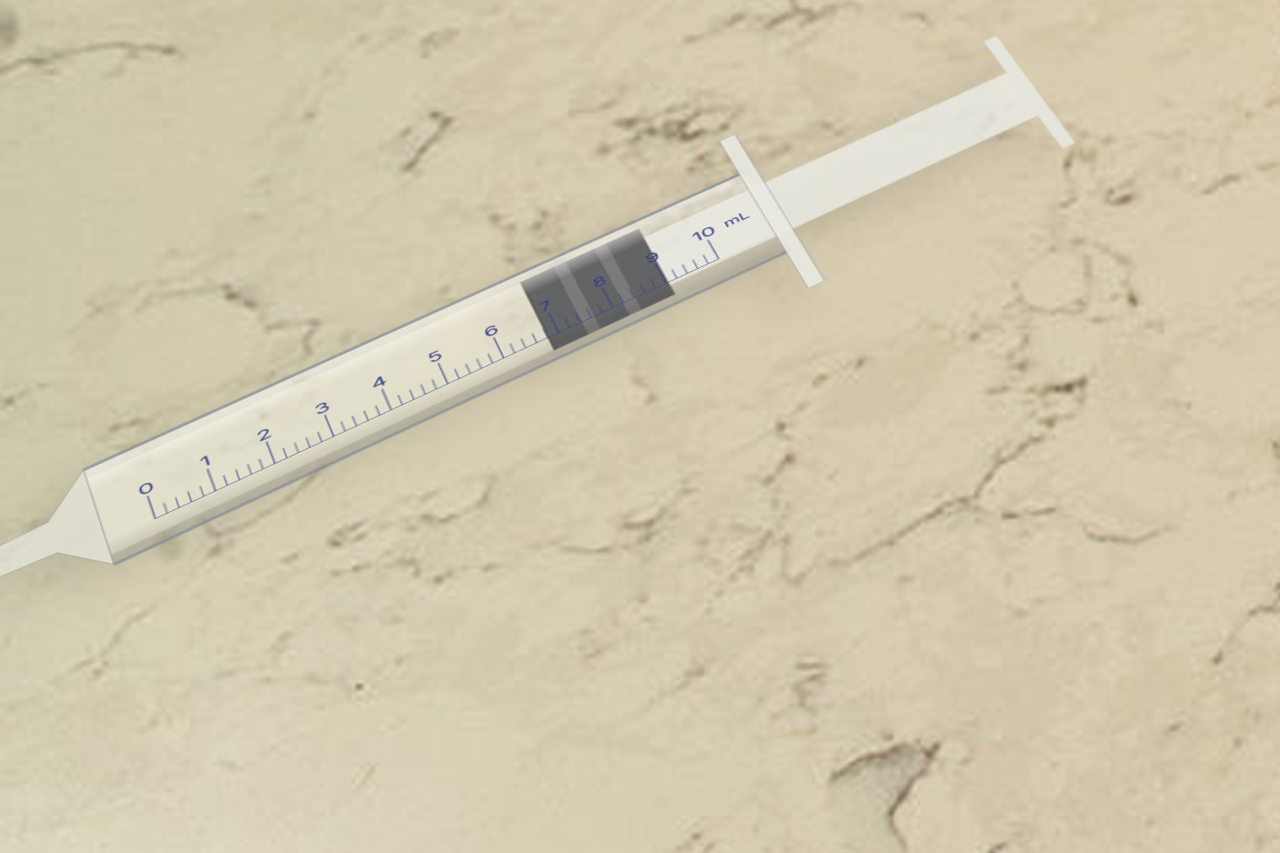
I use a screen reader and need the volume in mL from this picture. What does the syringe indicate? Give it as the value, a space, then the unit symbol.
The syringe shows 6.8 mL
